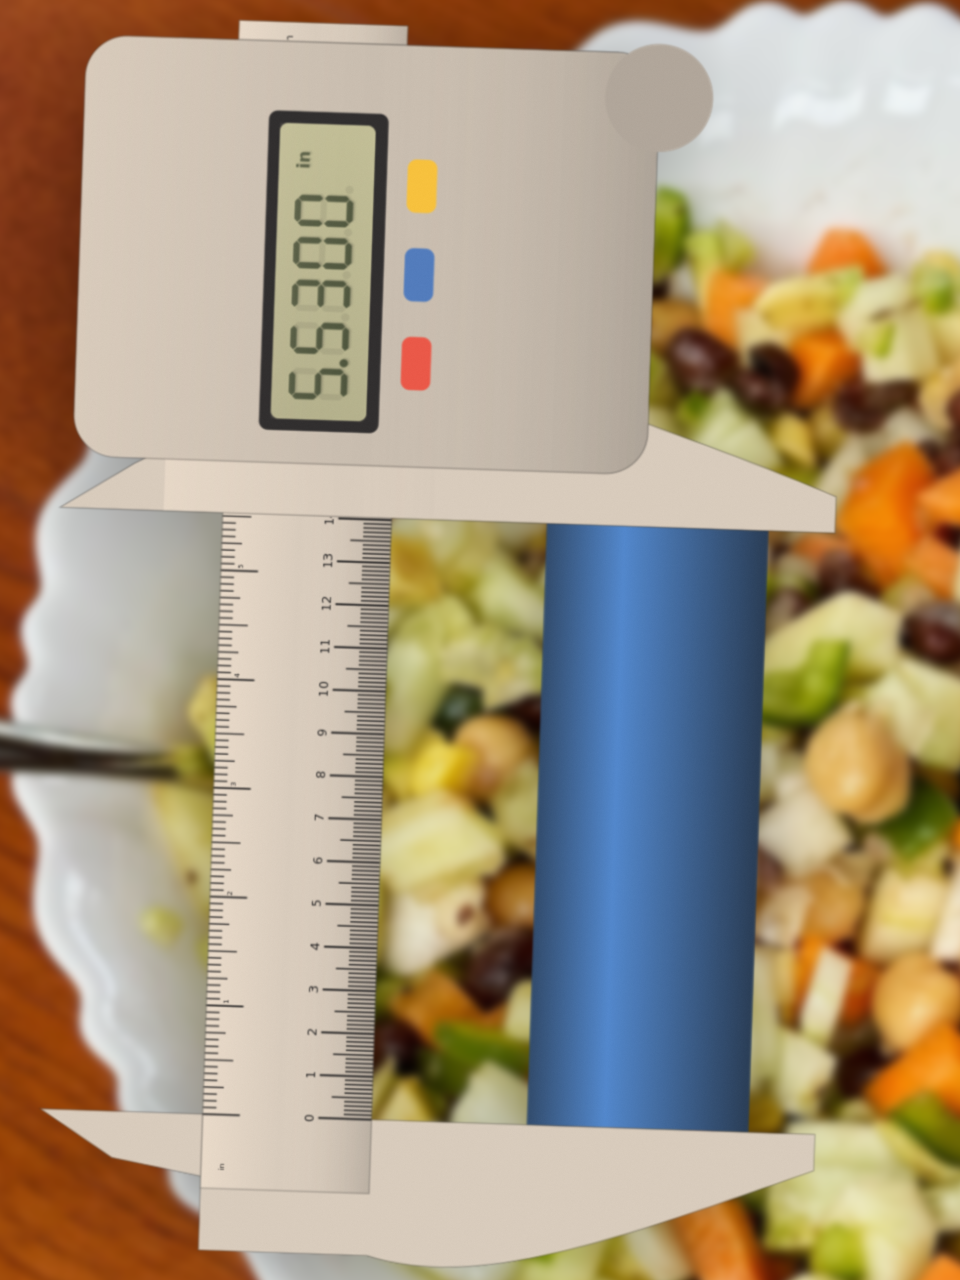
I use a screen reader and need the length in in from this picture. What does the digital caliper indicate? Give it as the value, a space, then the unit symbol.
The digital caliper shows 5.5300 in
